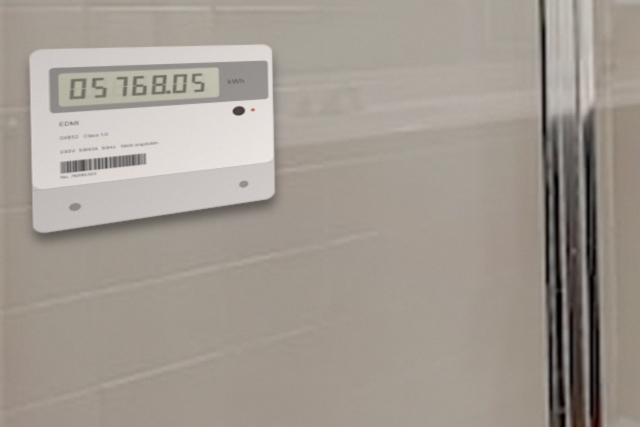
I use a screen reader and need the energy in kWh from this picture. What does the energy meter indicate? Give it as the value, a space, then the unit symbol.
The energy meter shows 5768.05 kWh
